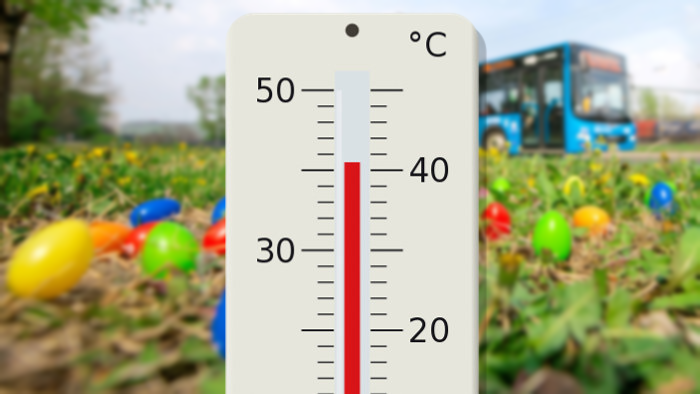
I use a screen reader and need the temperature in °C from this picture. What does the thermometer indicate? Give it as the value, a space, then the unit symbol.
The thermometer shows 41 °C
